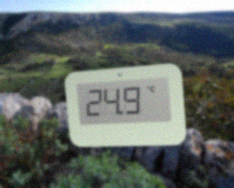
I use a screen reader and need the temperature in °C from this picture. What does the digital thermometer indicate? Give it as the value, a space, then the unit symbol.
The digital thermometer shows 24.9 °C
